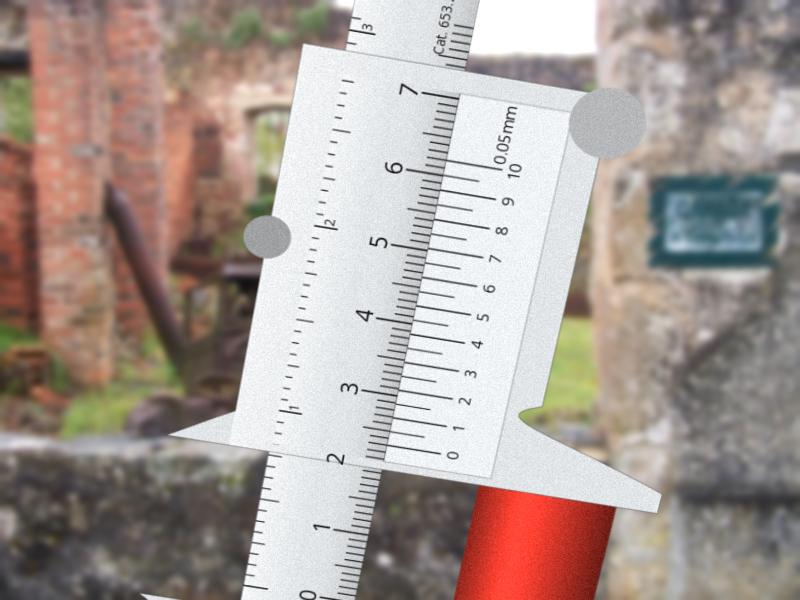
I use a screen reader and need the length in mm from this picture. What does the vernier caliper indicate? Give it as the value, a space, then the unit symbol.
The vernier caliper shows 23.0 mm
